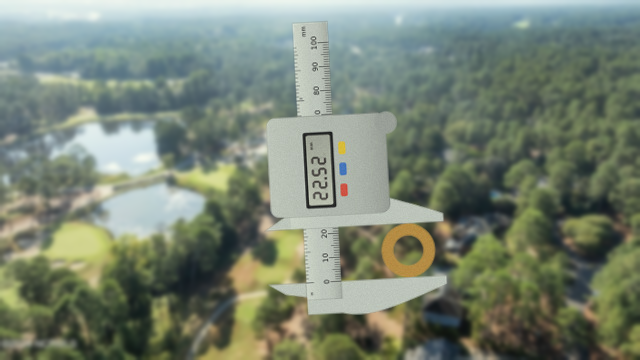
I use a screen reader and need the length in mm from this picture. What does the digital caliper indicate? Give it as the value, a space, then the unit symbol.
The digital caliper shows 22.52 mm
